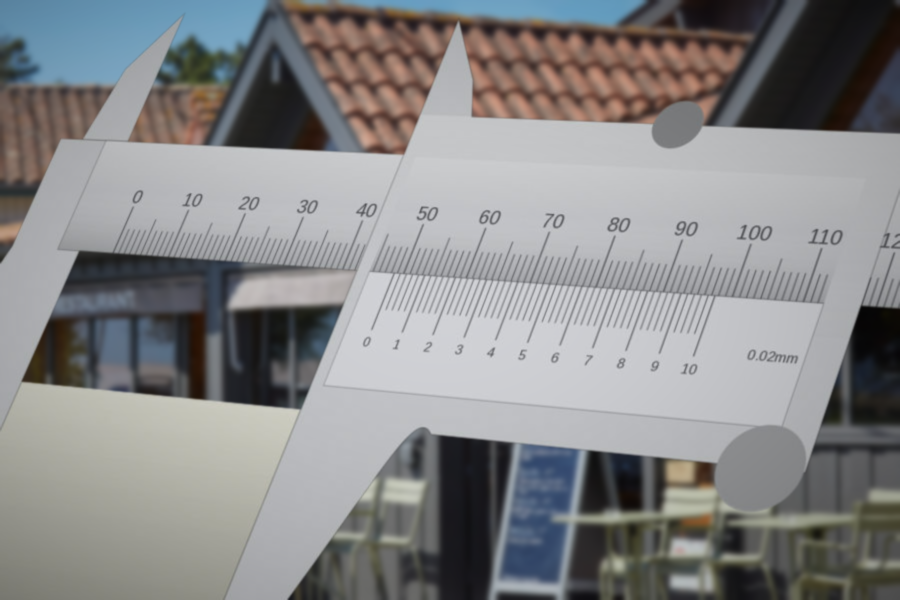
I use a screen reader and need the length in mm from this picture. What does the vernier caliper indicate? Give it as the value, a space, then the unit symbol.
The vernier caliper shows 48.5 mm
